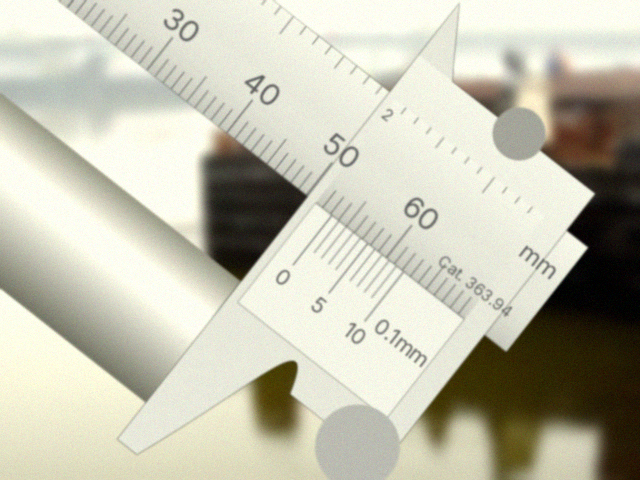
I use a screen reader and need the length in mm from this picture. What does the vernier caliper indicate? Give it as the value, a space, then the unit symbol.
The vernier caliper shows 53.2 mm
